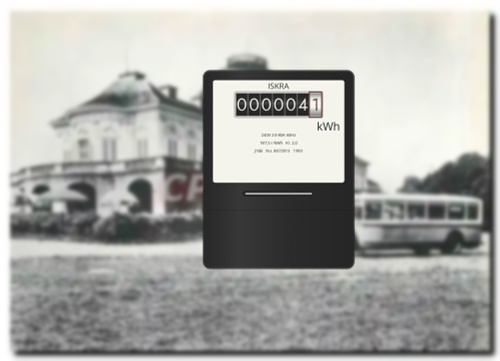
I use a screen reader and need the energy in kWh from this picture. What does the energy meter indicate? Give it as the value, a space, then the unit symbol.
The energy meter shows 4.1 kWh
